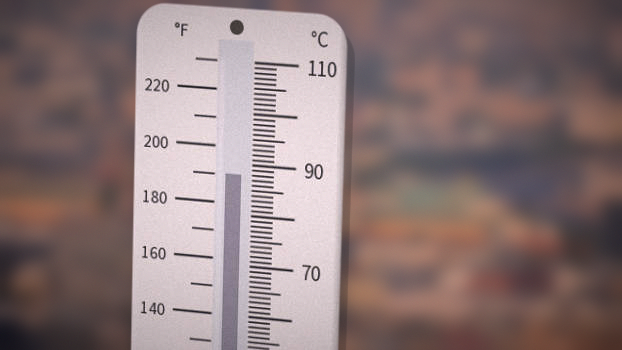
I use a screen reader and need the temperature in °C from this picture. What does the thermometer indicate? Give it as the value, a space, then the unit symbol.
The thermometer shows 88 °C
